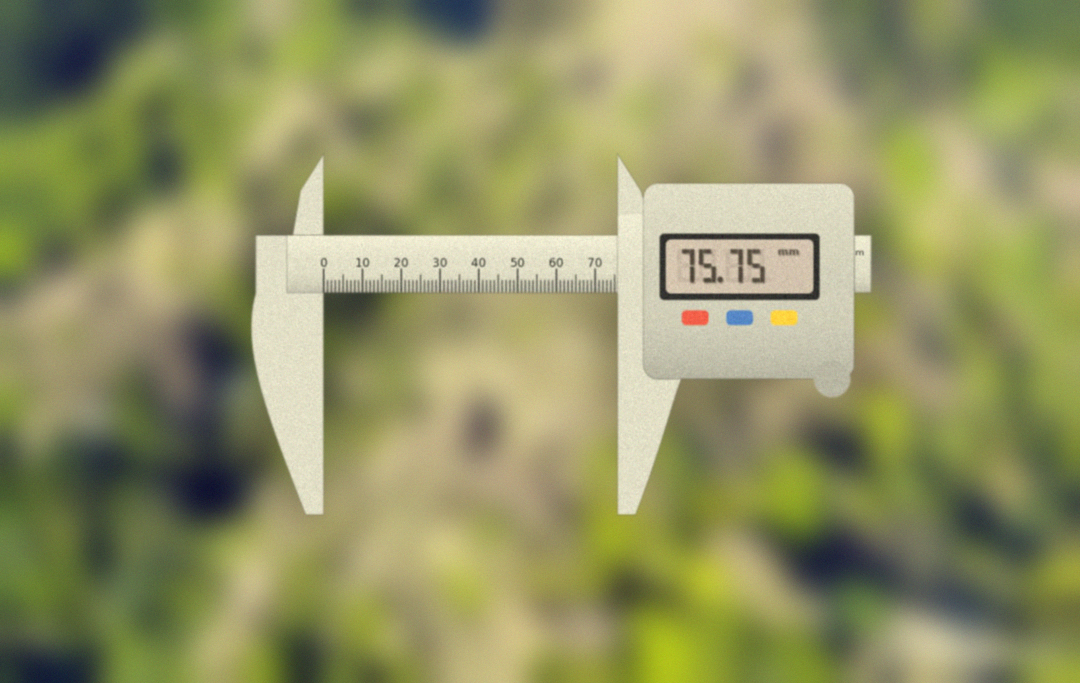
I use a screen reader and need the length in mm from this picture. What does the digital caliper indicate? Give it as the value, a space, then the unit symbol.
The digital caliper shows 75.75 mm
